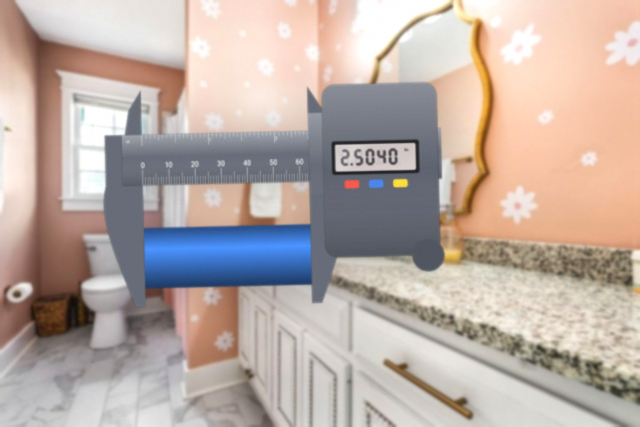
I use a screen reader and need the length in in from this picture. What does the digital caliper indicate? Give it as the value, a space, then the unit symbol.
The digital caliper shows 2.5040 in
